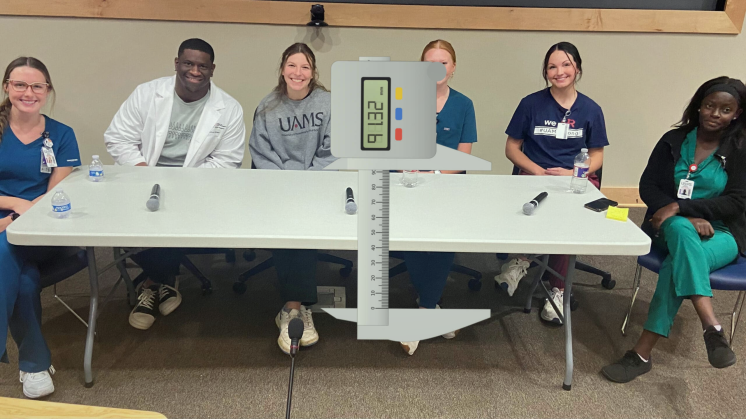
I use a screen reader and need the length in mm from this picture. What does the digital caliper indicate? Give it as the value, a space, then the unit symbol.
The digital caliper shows 91.32 mm
